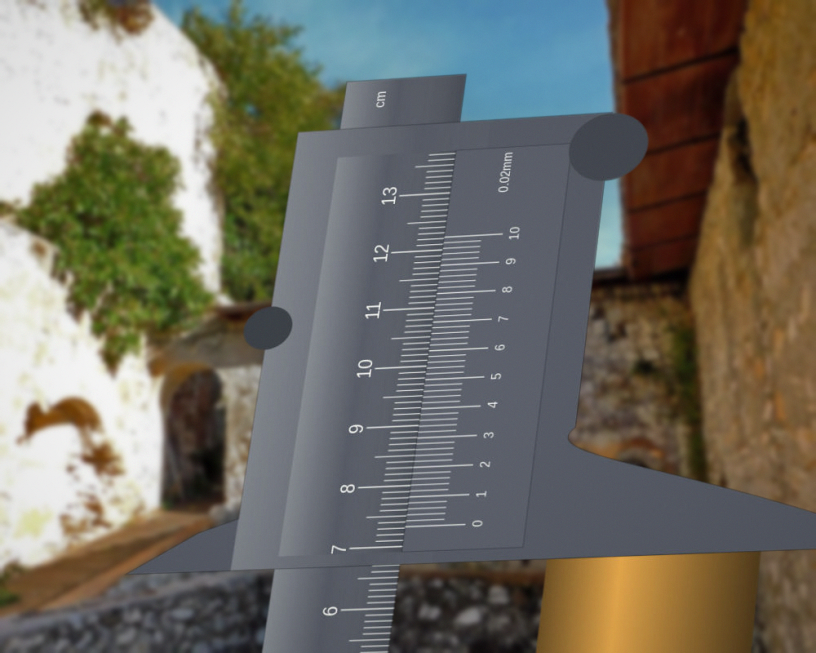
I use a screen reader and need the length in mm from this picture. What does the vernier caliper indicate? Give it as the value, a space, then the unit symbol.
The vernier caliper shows 73.2 mm
